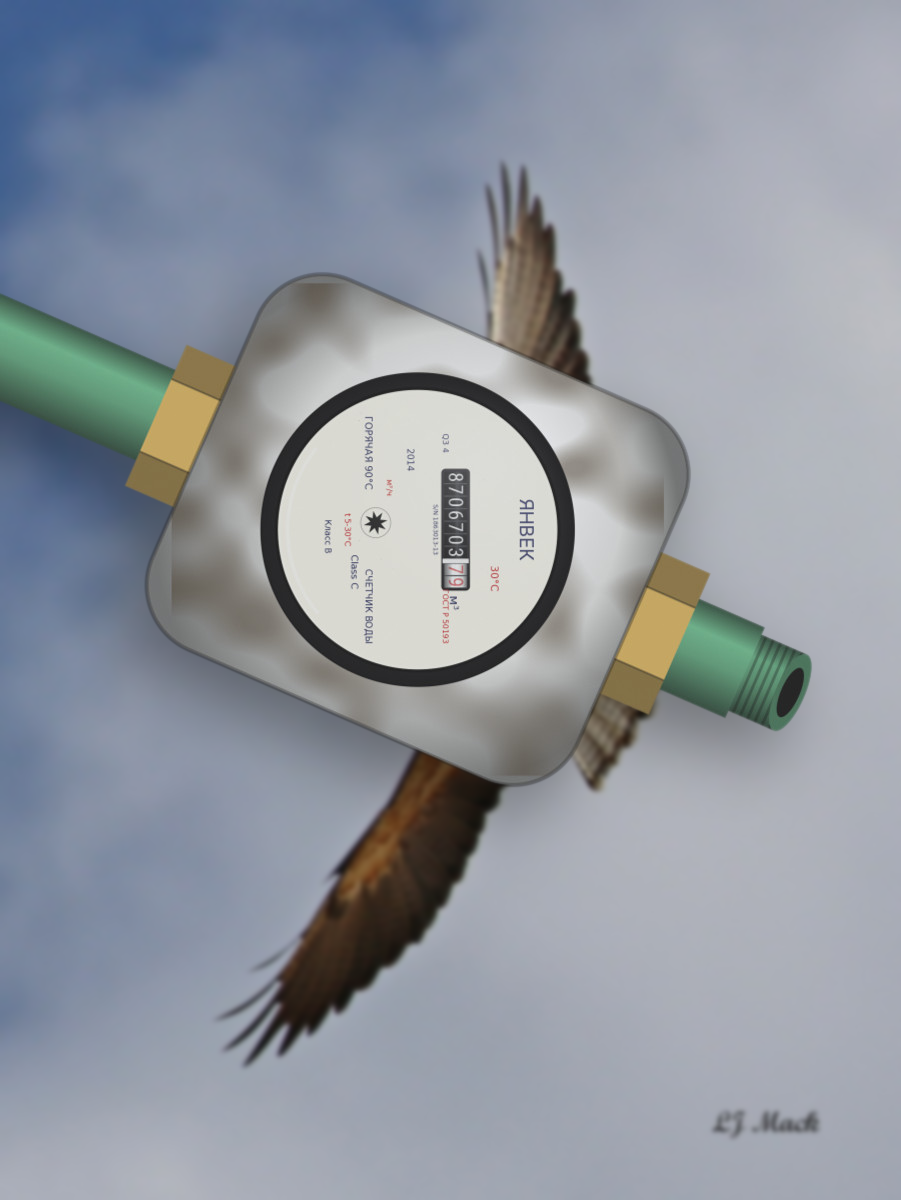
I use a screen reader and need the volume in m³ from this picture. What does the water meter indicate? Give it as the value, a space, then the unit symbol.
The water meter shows 8706703.79 m³
